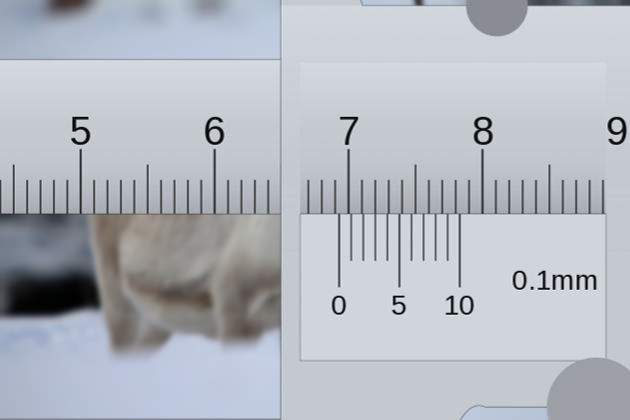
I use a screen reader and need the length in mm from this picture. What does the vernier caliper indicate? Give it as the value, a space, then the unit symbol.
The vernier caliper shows 69.3 mm
